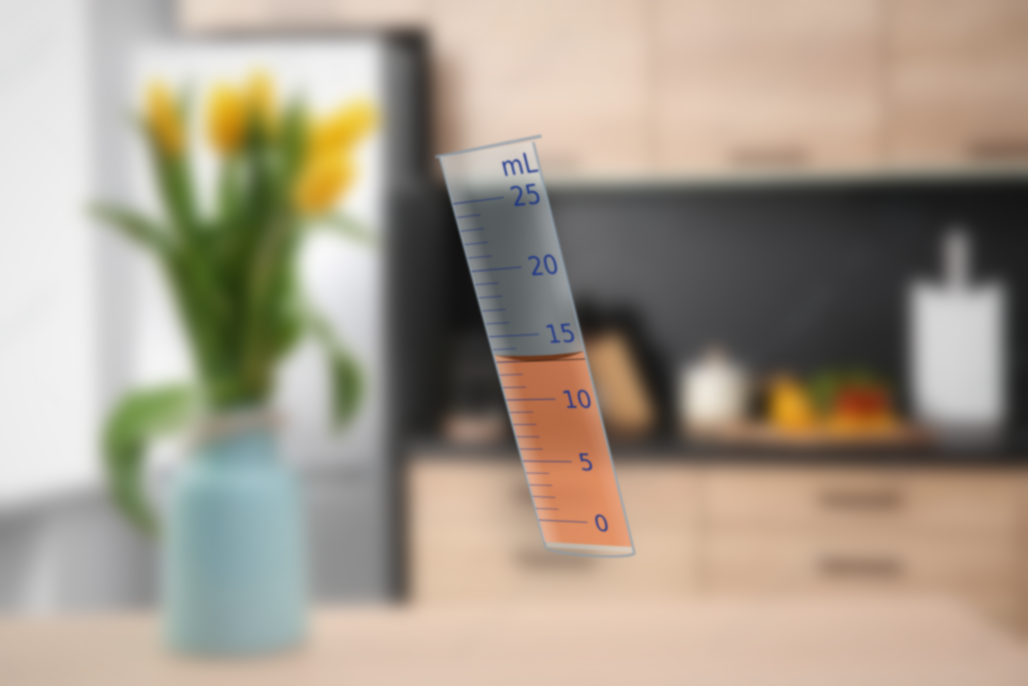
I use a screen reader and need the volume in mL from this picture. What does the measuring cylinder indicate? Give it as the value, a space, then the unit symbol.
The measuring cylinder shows 13 mL
